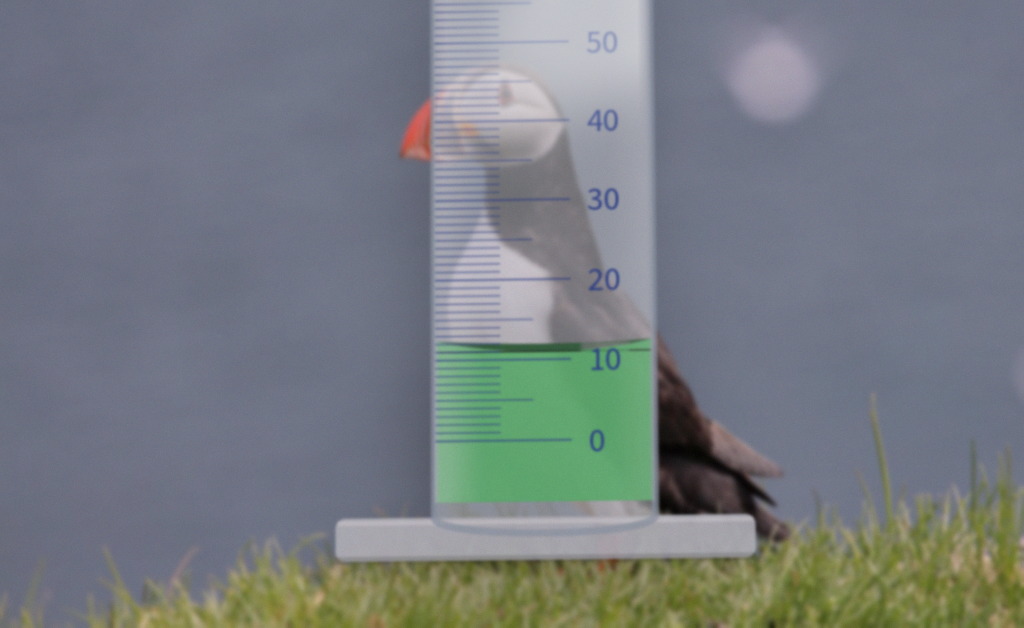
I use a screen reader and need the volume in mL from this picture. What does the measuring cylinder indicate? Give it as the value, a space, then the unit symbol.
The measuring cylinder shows 11 mL
